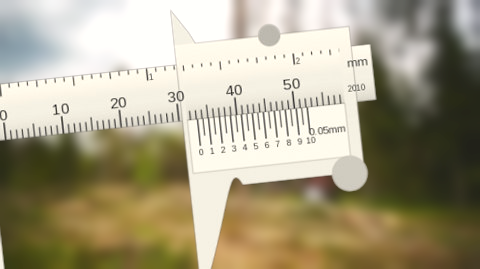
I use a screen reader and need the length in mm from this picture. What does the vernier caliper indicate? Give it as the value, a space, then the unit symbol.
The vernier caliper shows 33.2 mm
